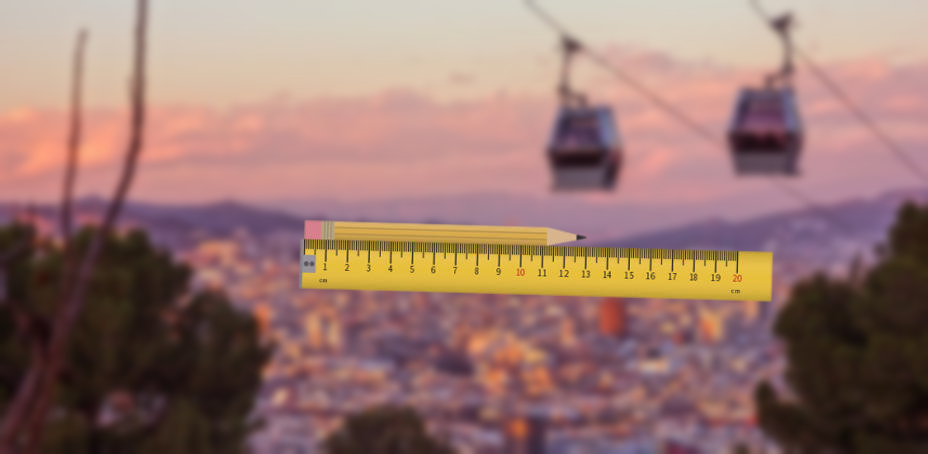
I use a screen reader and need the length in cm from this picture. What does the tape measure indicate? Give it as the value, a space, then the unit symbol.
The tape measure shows 13 cm
